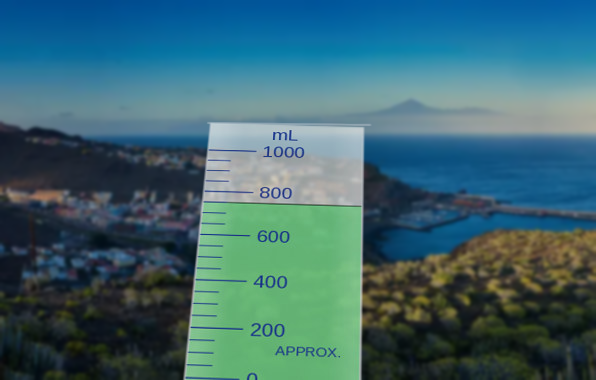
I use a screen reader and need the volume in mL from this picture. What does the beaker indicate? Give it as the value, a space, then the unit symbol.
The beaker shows 750 mL
